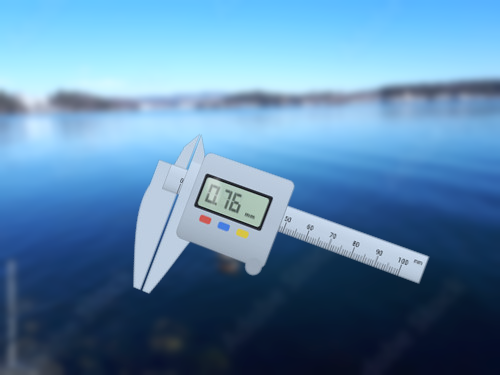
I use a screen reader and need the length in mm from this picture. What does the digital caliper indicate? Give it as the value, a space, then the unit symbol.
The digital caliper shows 0.76 mm
